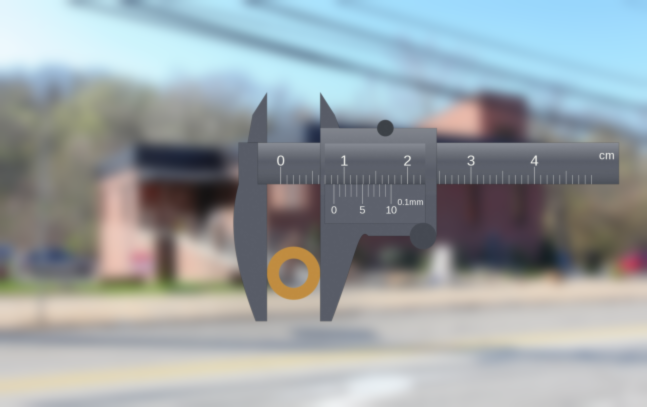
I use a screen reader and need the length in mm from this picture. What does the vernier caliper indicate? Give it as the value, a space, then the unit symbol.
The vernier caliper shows 8.4 mm
